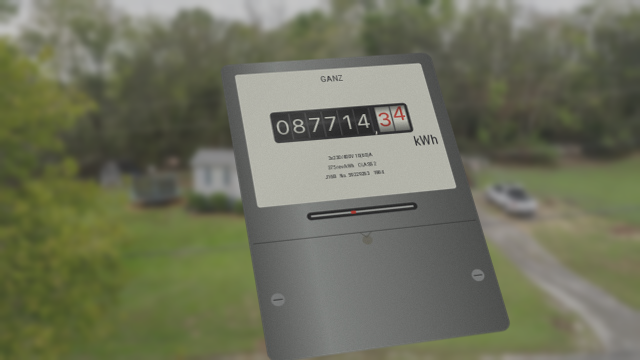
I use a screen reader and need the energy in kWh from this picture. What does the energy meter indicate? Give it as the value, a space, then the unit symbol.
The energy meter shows 87714.34 kWh
